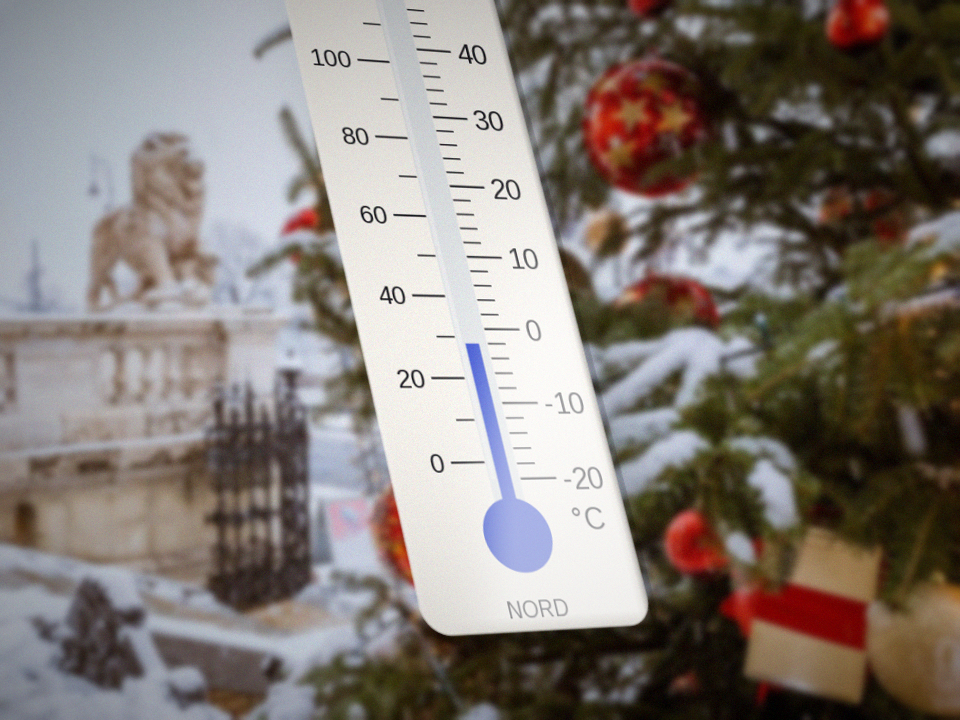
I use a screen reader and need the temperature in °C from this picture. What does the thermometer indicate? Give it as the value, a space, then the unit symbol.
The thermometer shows -2 °C
